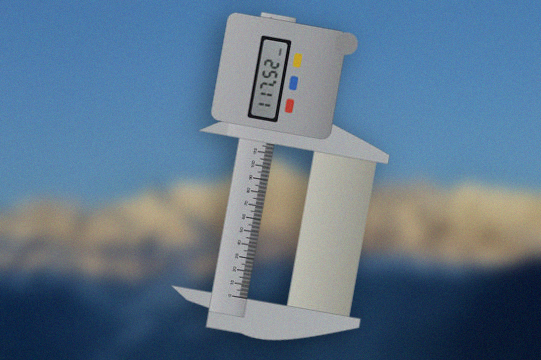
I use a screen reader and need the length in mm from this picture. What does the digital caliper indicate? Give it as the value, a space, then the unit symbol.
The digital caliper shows 117.52 mm
